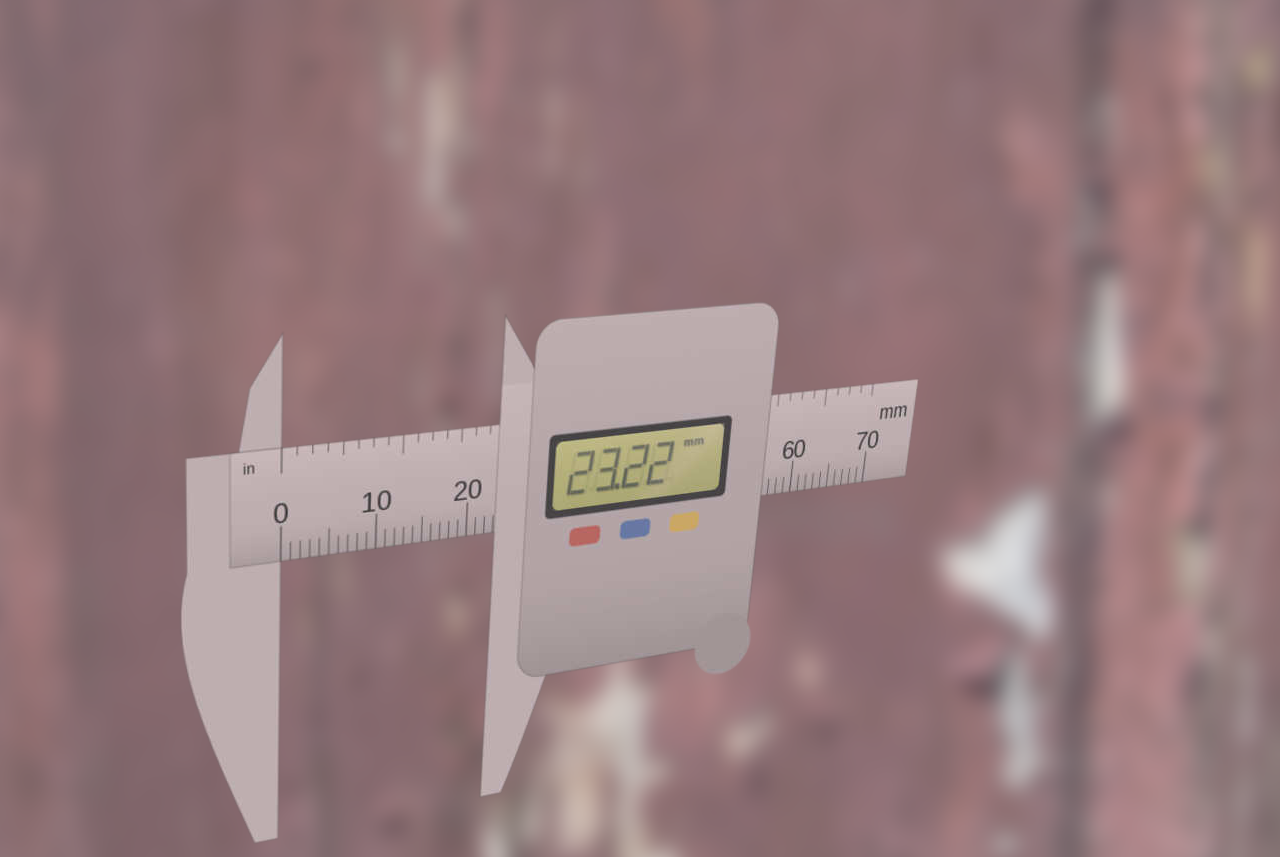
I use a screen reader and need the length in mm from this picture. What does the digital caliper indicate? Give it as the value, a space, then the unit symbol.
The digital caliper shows 23.22 mm
